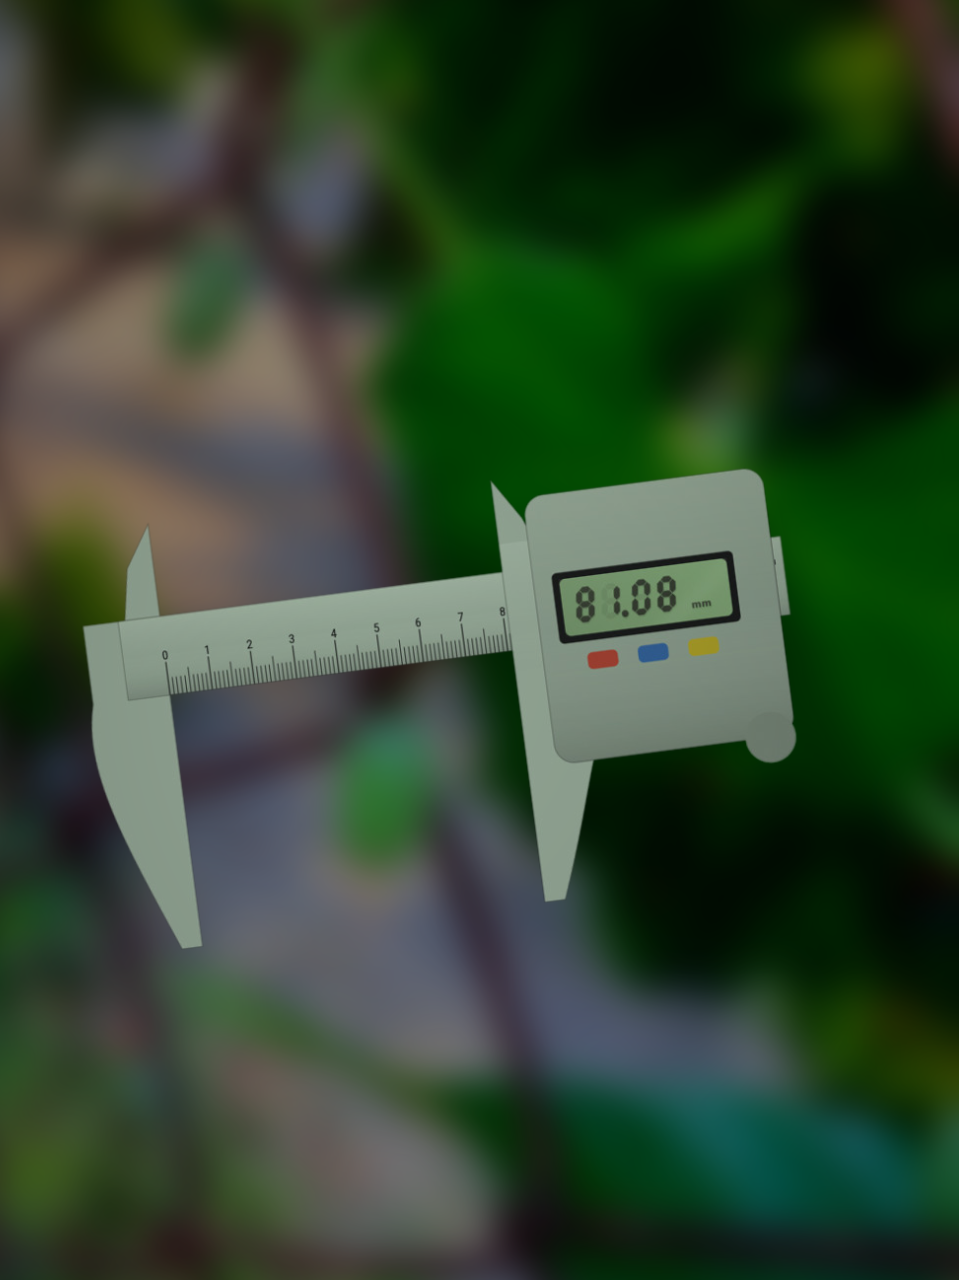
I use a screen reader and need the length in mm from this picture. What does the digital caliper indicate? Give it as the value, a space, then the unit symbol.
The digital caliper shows 81.08 mm
